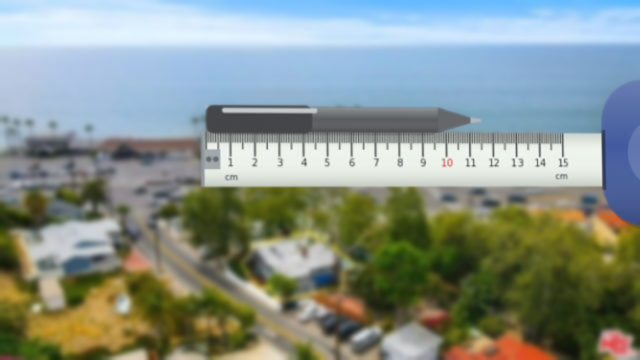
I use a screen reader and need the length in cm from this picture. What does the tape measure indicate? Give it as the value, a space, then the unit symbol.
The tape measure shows 11.5 cm
